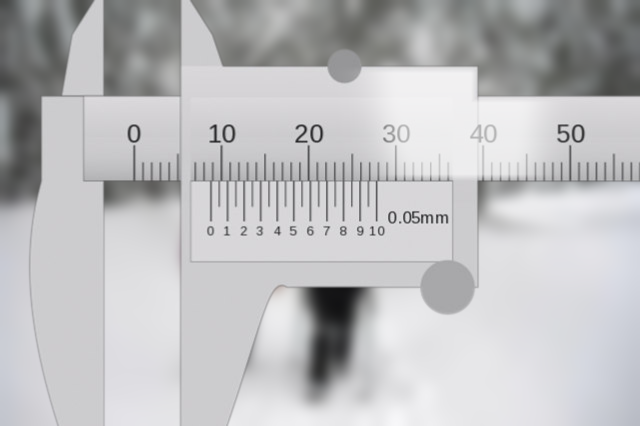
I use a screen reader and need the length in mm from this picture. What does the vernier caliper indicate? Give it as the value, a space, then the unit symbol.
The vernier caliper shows 8.8 mm
